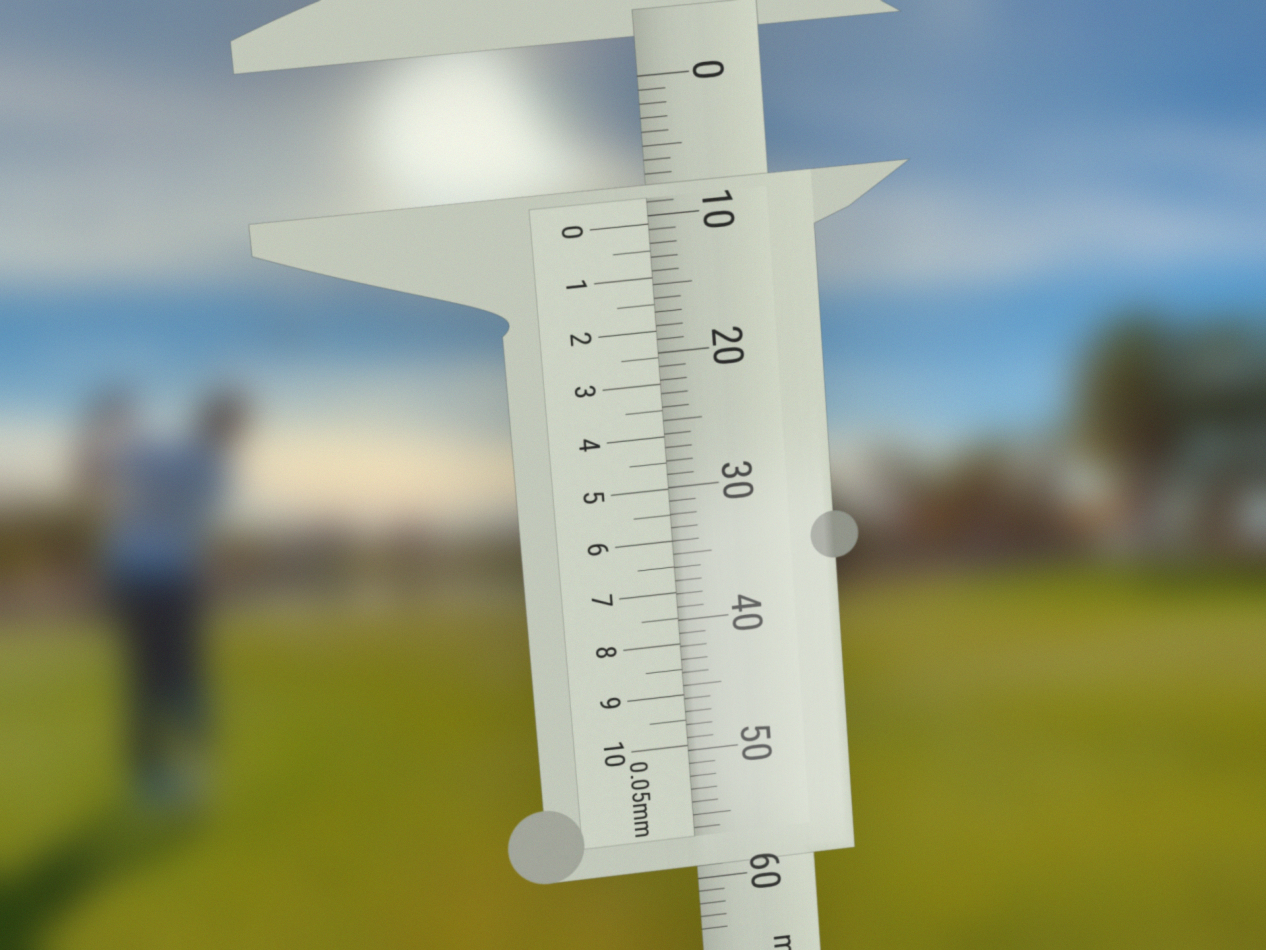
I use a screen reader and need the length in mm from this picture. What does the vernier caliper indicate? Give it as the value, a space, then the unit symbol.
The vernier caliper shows 10.6 mm
